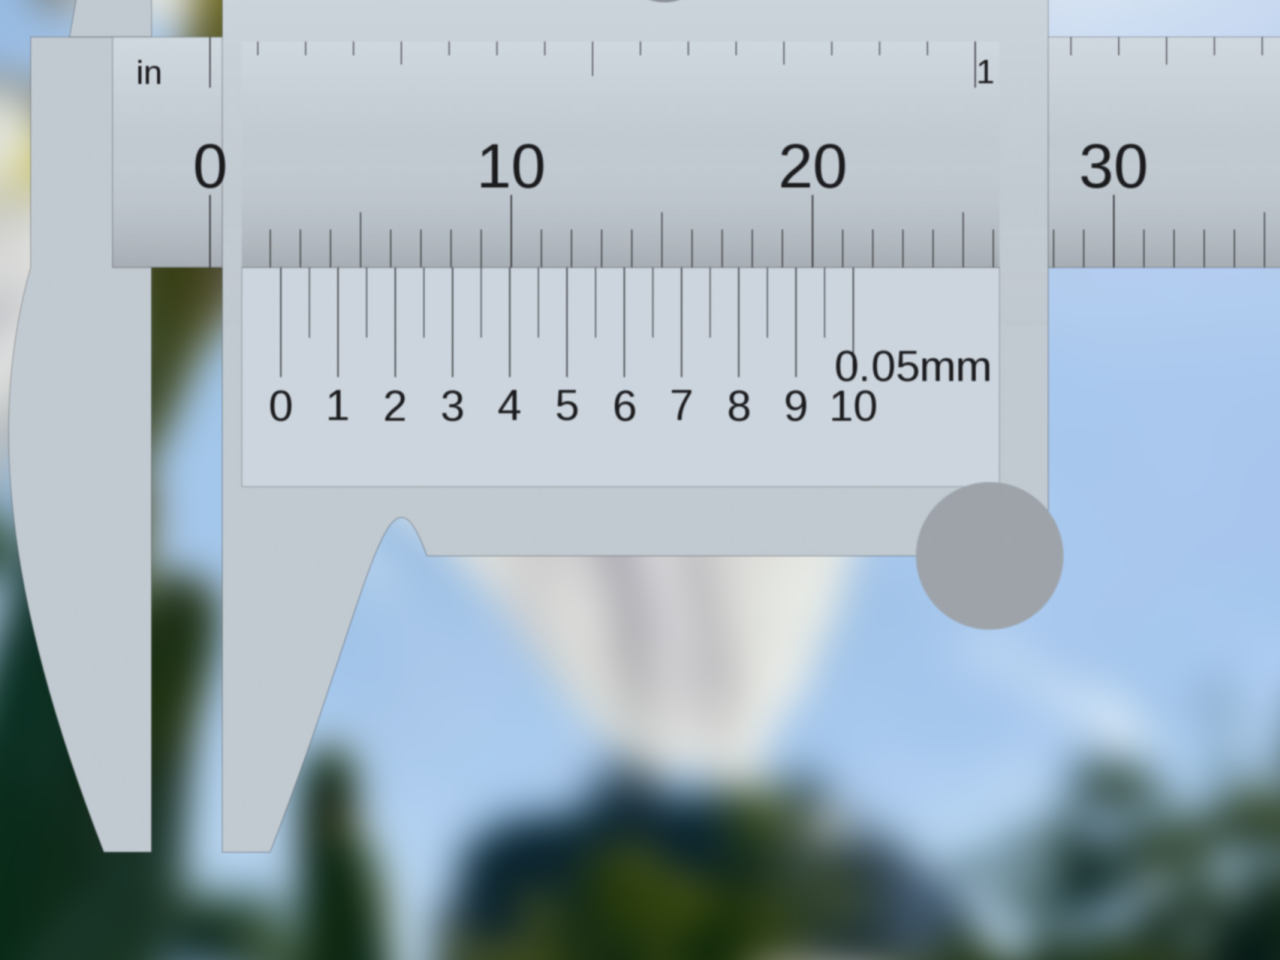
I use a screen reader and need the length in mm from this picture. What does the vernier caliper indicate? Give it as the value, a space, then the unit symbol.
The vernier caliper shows 2.35 mm
